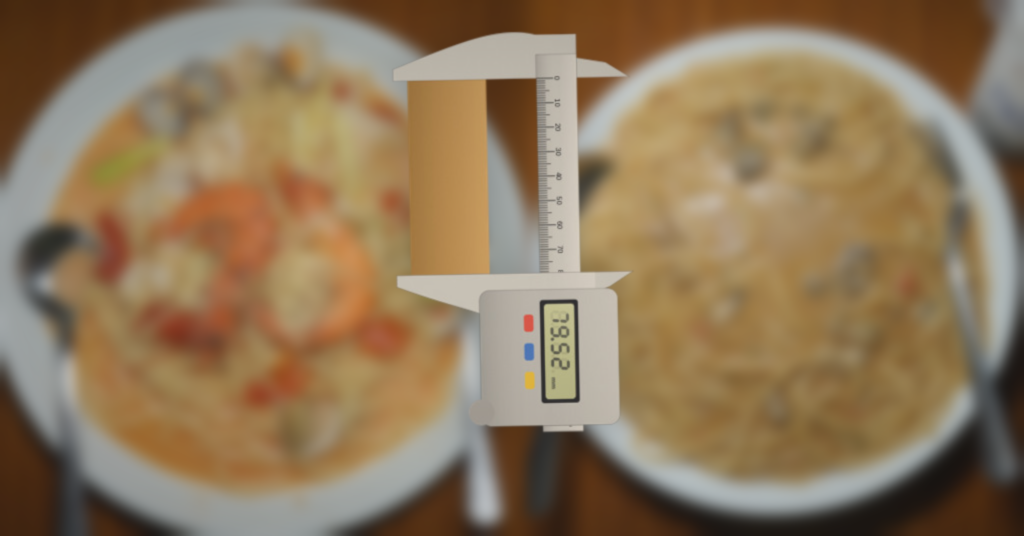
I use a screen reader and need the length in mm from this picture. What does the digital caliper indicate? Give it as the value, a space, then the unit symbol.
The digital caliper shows 79.52 mm
